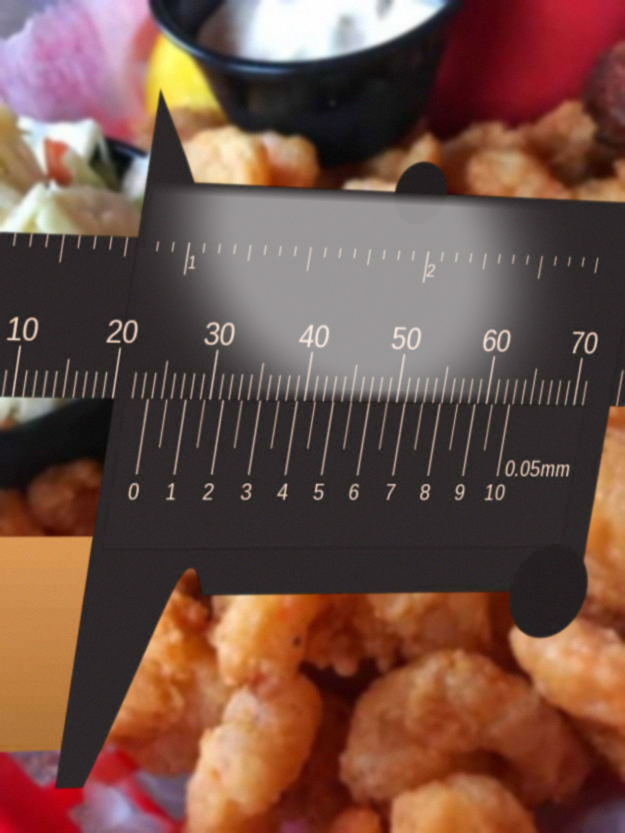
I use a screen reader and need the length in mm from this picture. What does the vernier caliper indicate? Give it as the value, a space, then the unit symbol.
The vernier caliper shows 23.6 mm
